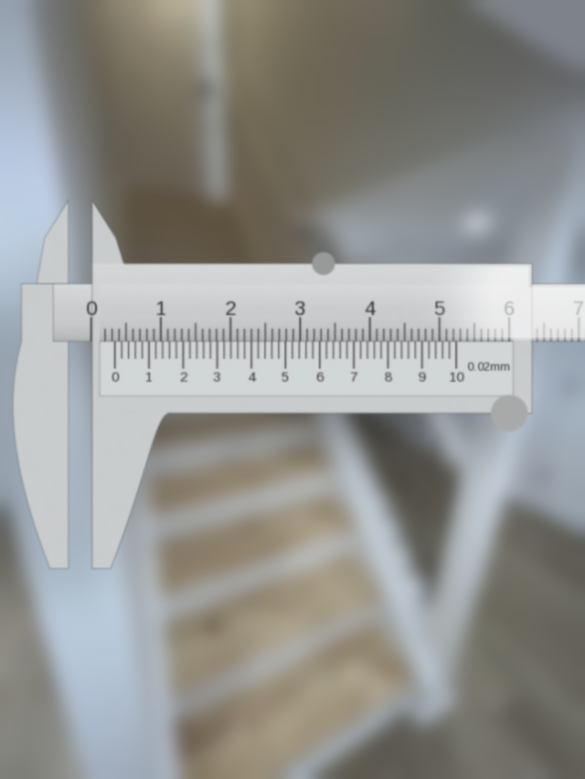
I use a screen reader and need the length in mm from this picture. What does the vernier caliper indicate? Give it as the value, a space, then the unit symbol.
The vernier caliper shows 3.4 mm
